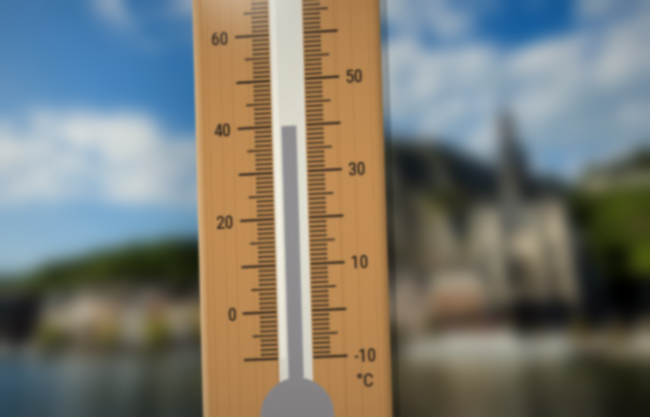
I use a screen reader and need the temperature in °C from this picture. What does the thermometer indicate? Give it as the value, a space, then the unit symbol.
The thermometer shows 40 °C
